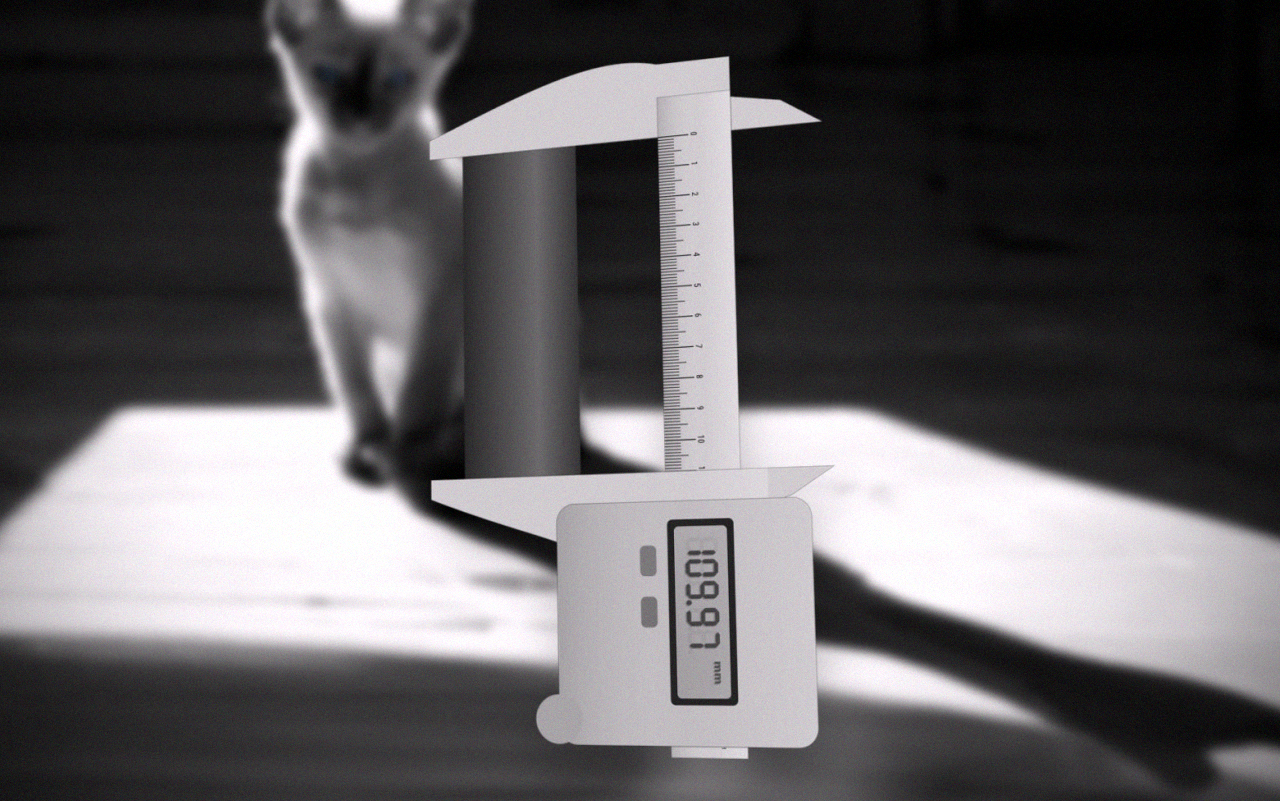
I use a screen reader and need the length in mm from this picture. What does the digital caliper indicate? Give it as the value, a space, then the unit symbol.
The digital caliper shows 109.97 mm
